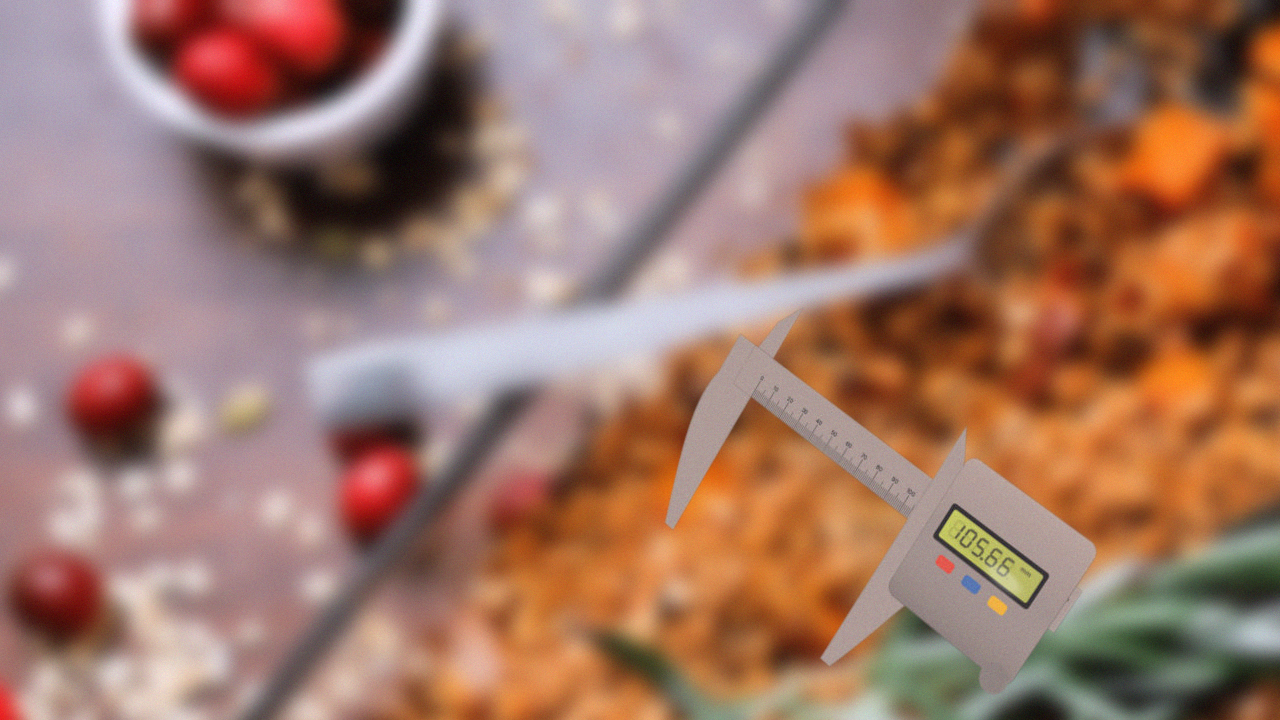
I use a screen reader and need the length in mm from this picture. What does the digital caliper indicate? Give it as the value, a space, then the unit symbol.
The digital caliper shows 105.66 mm
